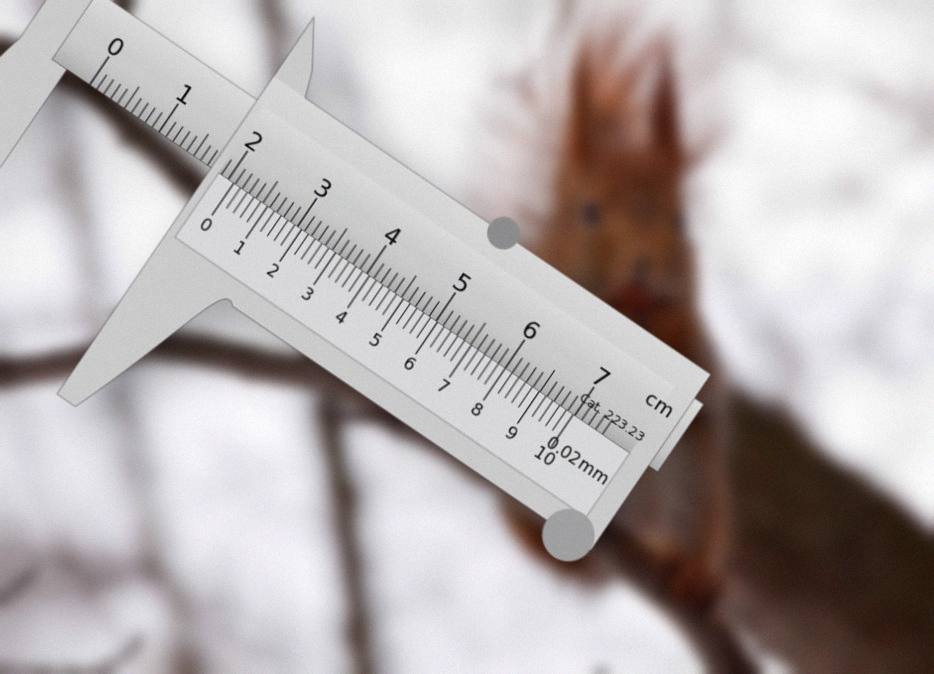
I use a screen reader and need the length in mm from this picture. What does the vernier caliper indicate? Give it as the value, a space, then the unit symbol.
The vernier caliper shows 20.8 mm
